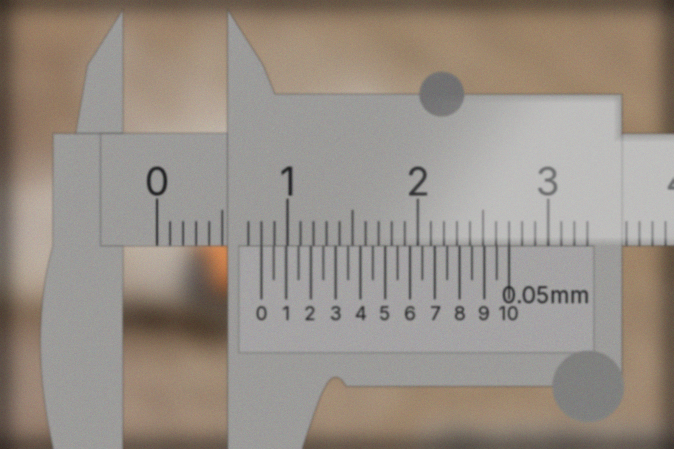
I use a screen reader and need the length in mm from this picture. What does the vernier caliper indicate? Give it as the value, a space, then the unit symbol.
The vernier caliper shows 8.0 mm
